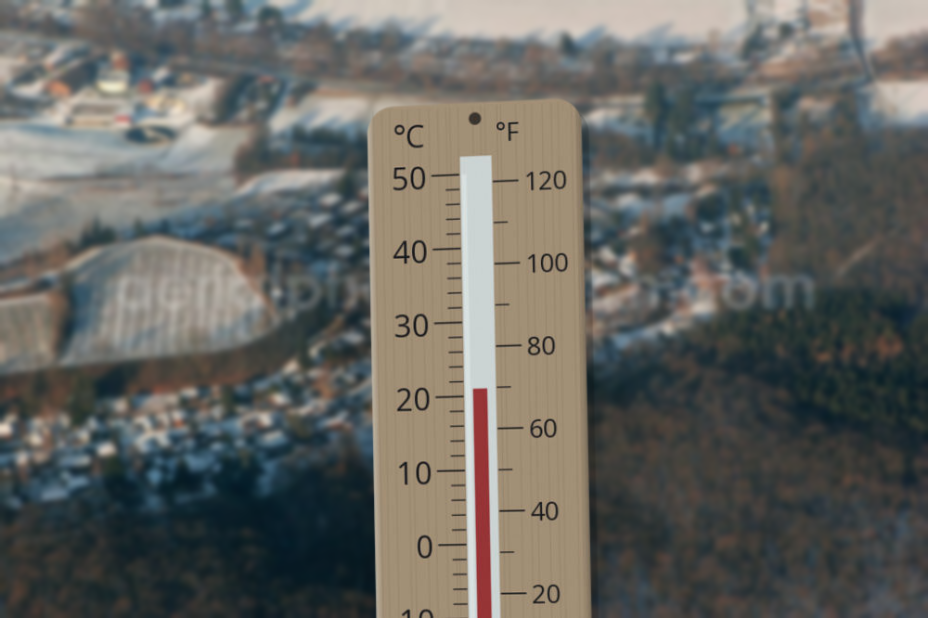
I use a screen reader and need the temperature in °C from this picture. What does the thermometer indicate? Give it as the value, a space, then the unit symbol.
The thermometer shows 21 °C
